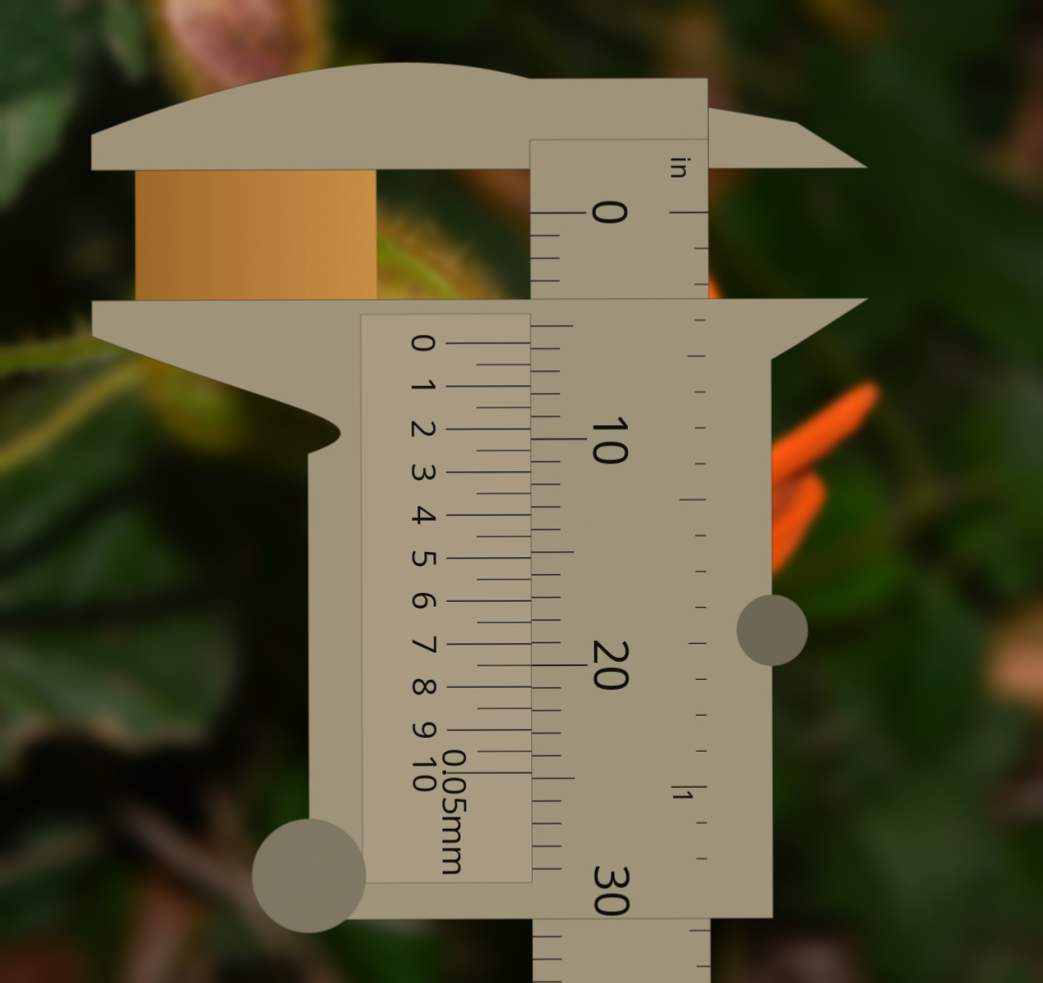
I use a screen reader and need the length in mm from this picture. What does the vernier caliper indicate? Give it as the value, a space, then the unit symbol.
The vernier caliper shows 5.75 mm
